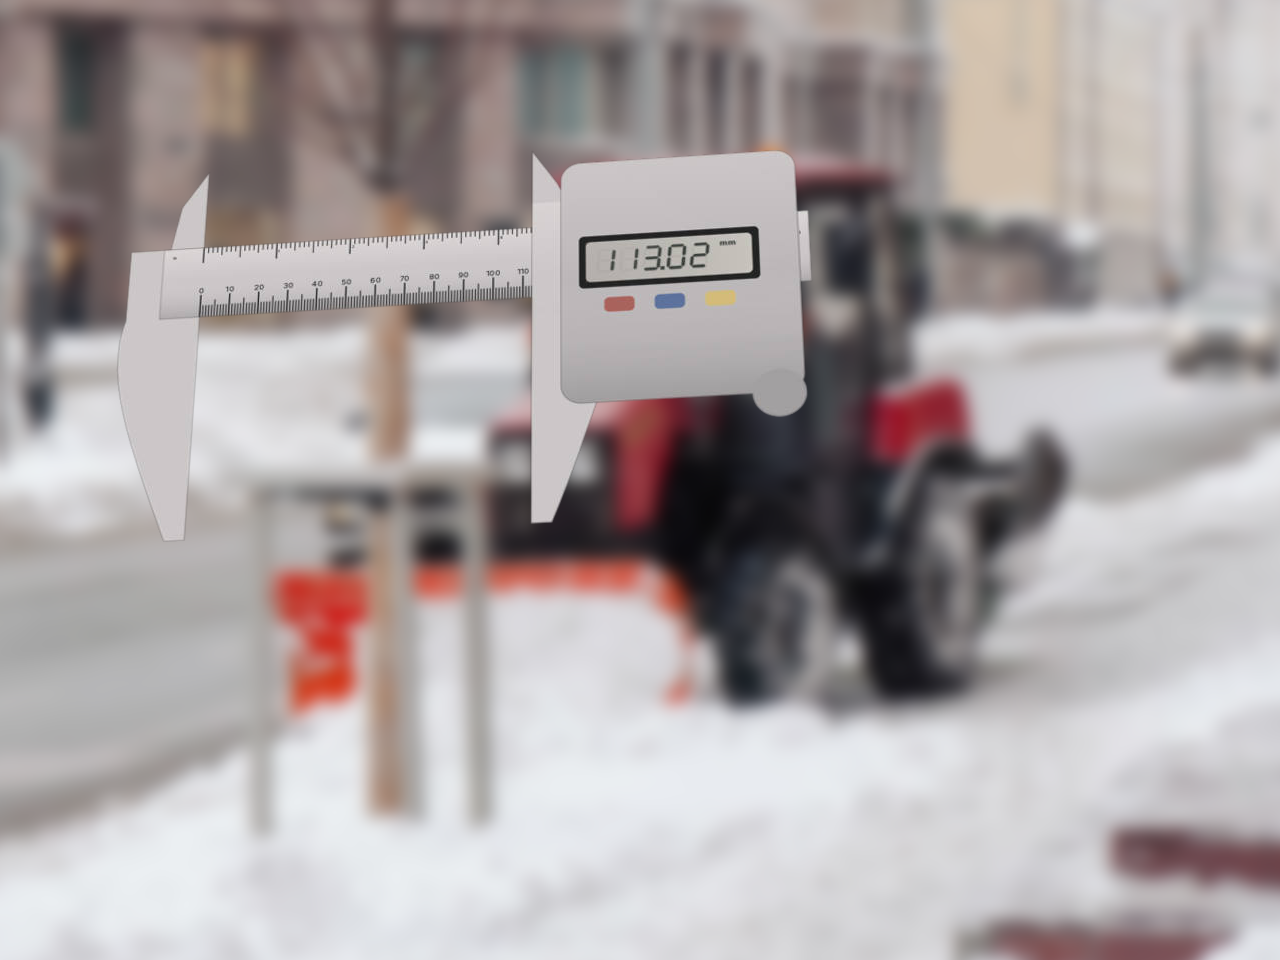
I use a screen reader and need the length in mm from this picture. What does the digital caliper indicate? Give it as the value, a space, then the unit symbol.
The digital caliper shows 113.02 mm
